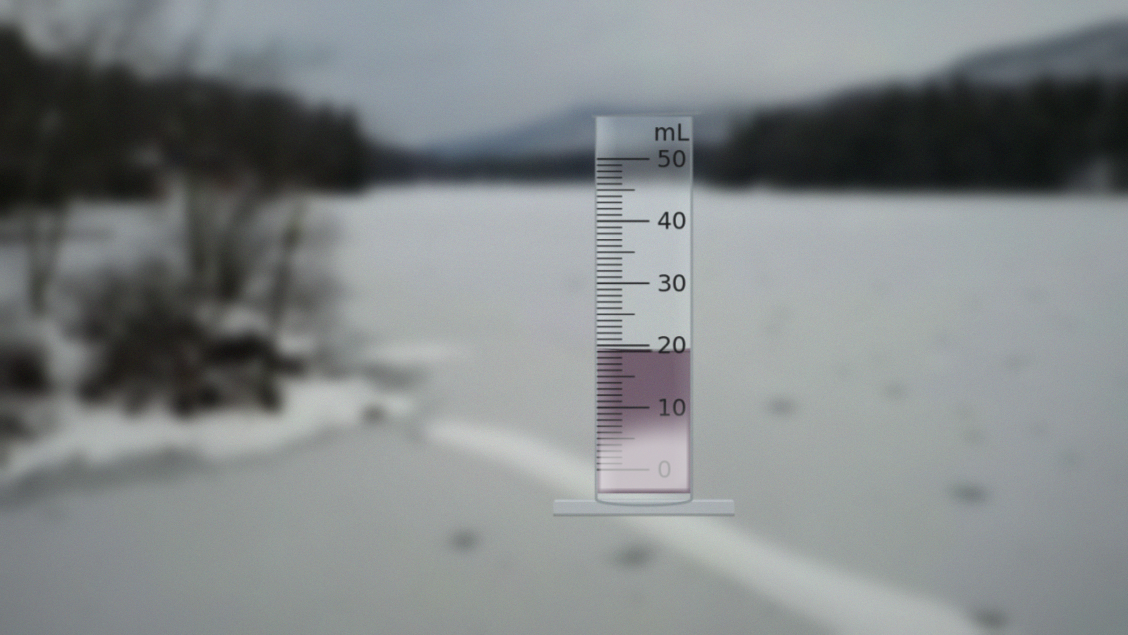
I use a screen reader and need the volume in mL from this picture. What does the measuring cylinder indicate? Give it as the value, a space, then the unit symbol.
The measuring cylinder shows 19 mL
